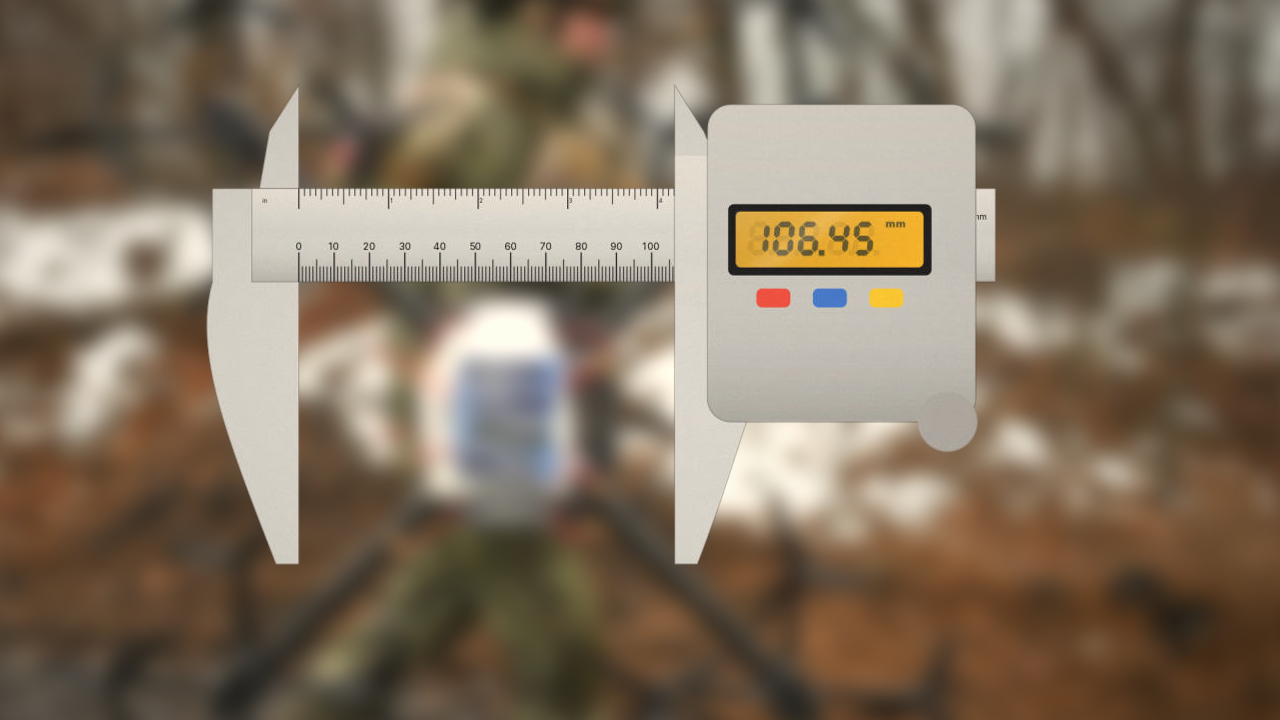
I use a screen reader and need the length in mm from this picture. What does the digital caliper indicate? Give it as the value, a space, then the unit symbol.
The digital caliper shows 106.45 mm
